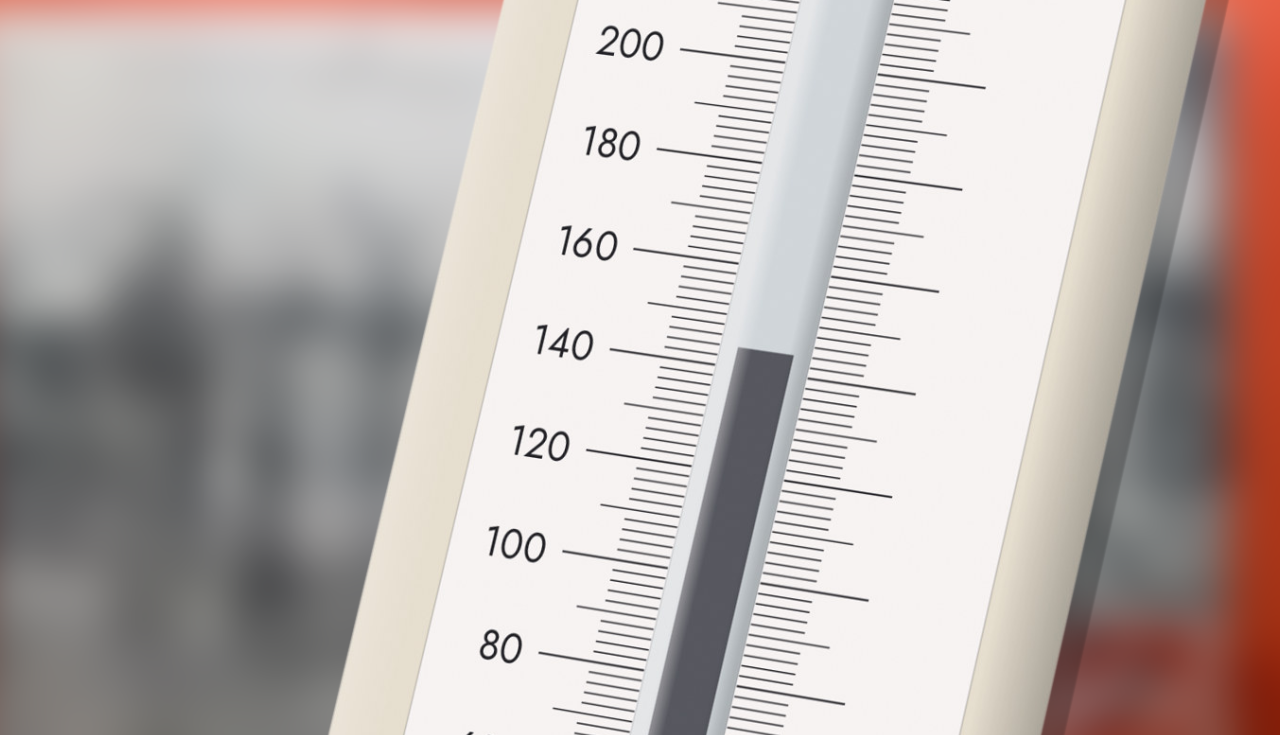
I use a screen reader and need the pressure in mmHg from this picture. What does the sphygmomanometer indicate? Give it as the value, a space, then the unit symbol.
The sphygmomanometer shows 144 mmHg
